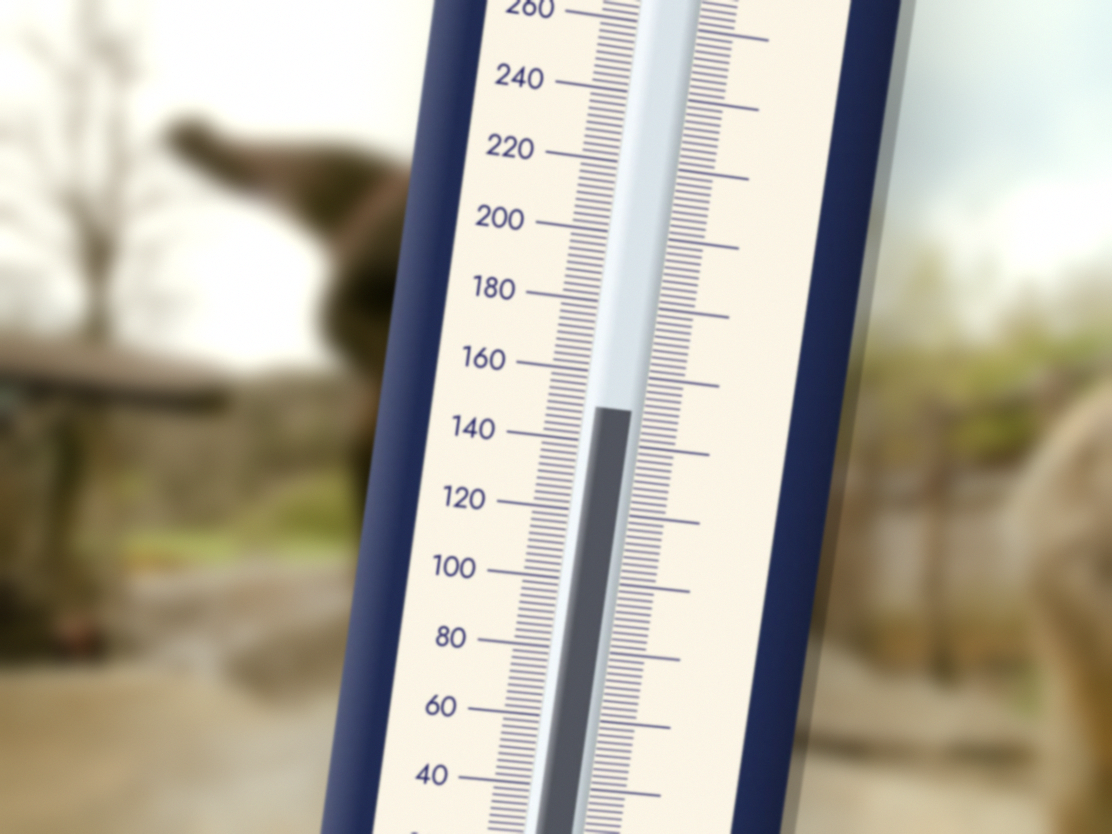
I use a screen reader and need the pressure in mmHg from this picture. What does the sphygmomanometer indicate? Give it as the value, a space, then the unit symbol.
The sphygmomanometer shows 150 mmHg
